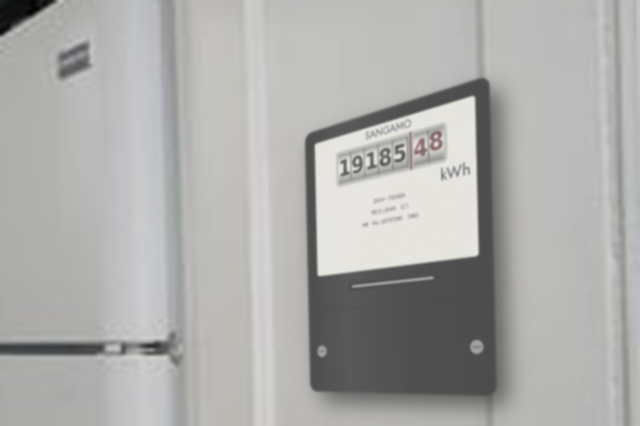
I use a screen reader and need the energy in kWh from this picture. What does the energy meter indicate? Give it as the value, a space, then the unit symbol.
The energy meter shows 19185.48 kWh
